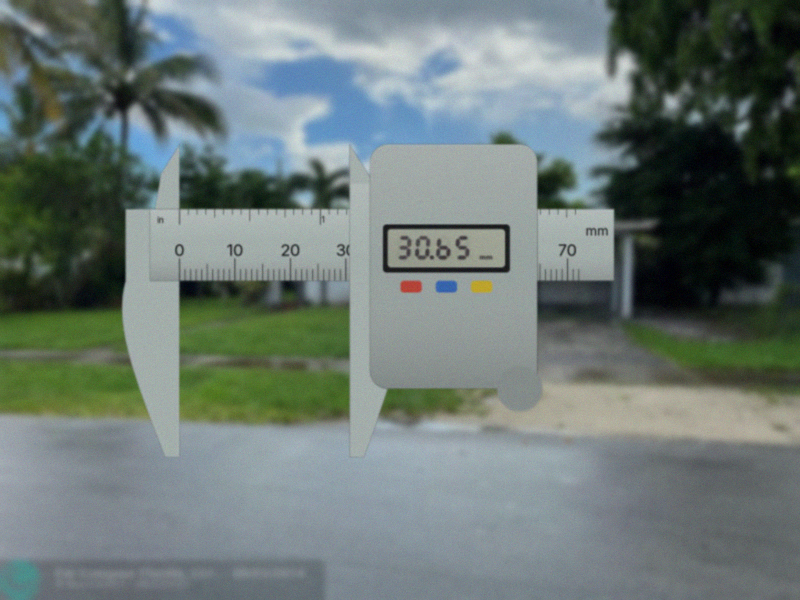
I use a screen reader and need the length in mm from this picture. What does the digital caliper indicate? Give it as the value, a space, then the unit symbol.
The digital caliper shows 30.65 mm
